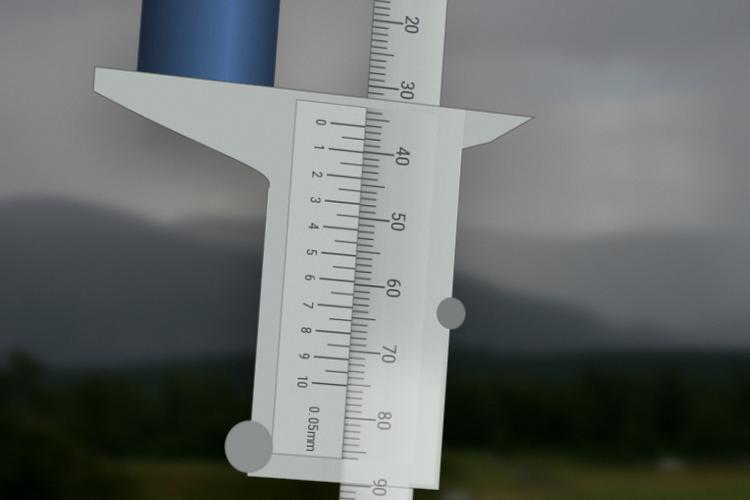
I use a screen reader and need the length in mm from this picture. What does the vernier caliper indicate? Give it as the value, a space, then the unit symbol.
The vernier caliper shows 36.2 mm
